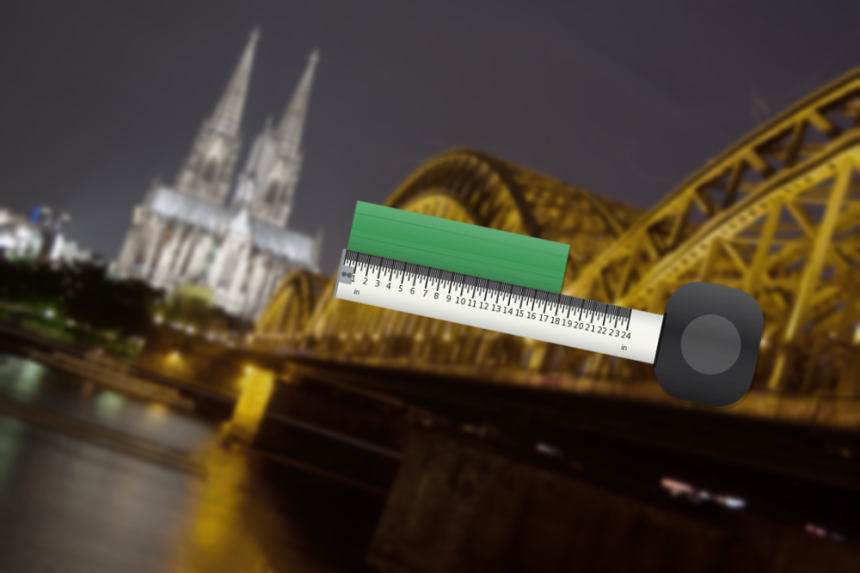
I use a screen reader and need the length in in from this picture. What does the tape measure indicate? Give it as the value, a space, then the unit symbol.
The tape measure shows 18 in
